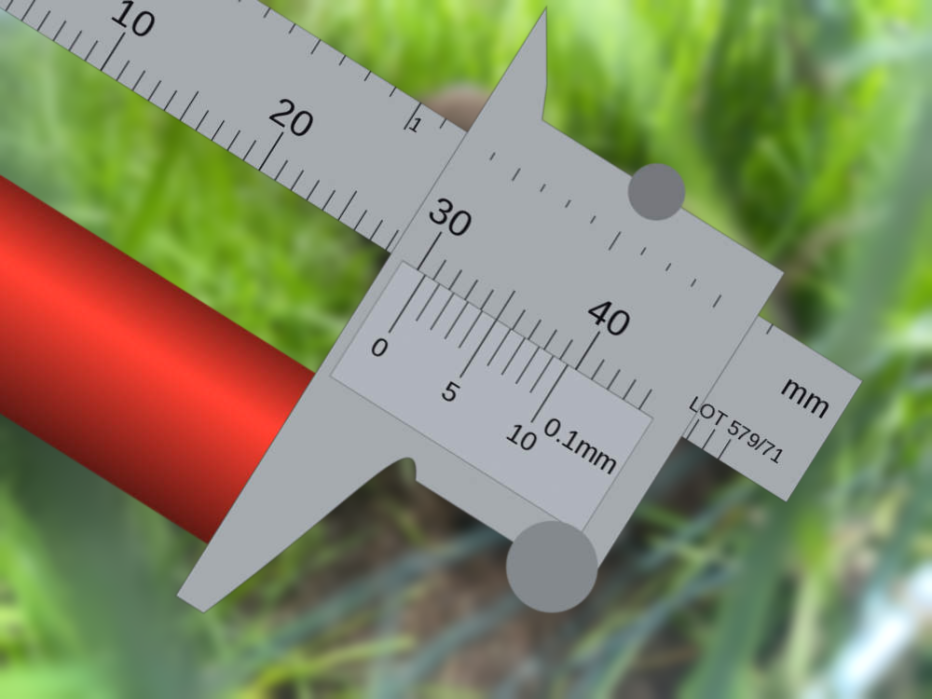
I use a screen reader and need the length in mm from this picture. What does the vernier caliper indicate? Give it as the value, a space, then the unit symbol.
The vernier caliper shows 30.5 mm
